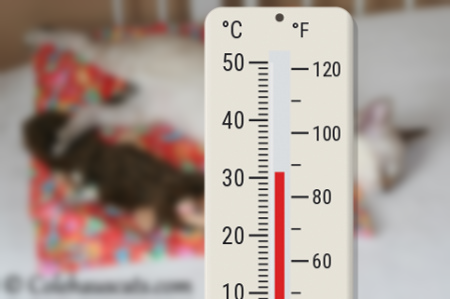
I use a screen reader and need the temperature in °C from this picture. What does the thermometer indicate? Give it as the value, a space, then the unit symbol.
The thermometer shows 31 °C
